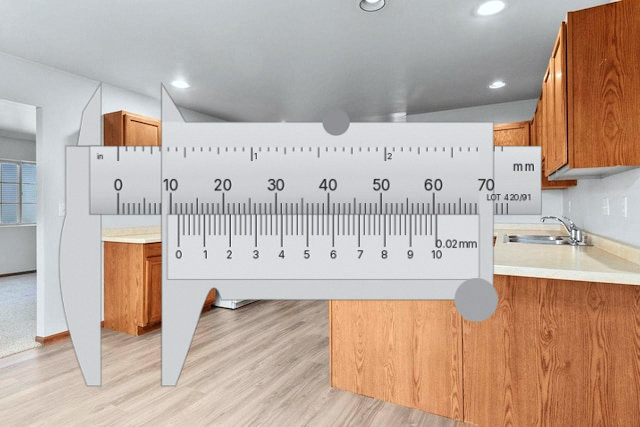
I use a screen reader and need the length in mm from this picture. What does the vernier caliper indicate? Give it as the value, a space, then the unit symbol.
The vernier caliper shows 11.5 mm
